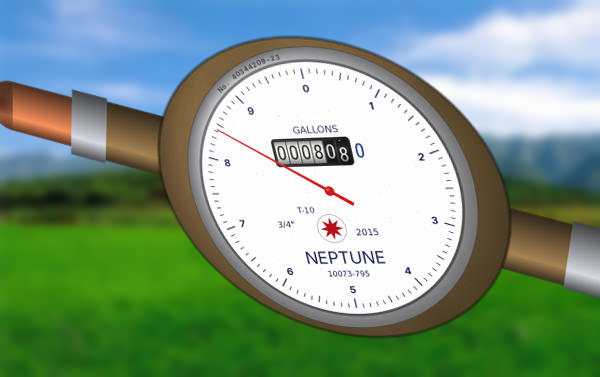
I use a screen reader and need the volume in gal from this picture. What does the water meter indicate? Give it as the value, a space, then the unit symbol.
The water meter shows 8078.4 gal
